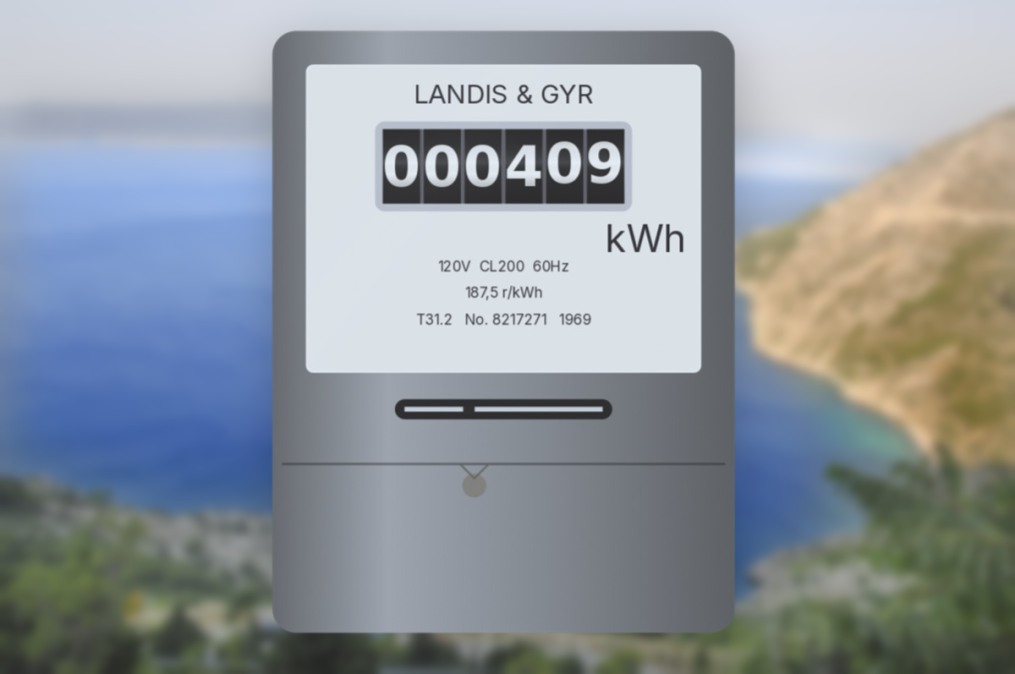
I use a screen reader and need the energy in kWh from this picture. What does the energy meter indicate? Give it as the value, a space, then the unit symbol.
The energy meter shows 409 kWh
